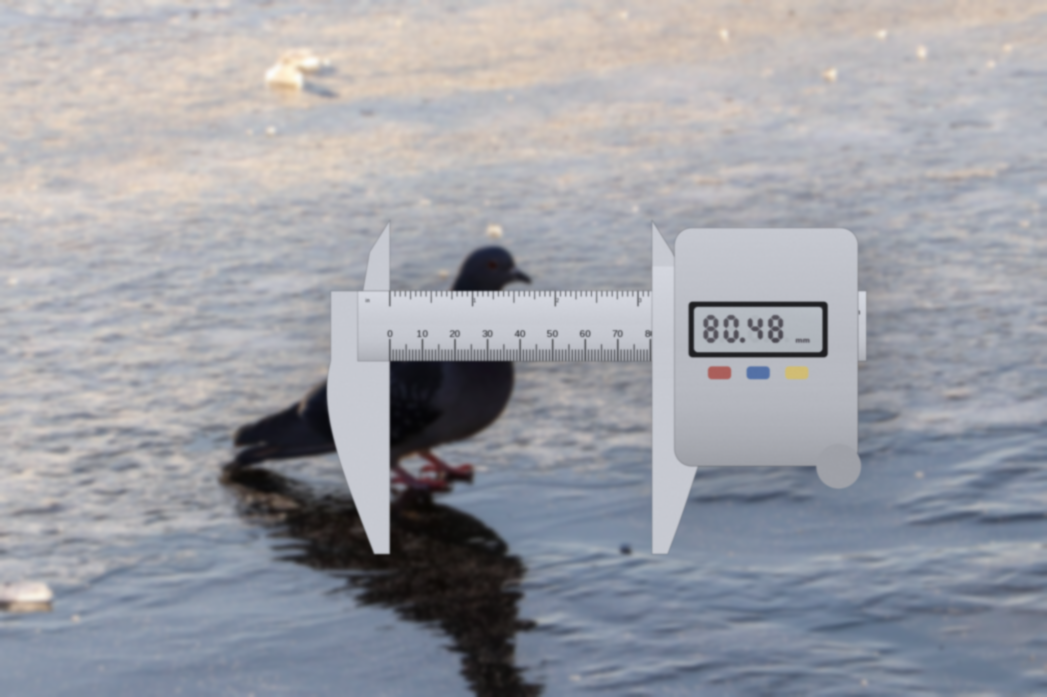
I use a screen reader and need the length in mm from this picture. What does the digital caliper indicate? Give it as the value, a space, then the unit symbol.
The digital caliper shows 80.48 mm
